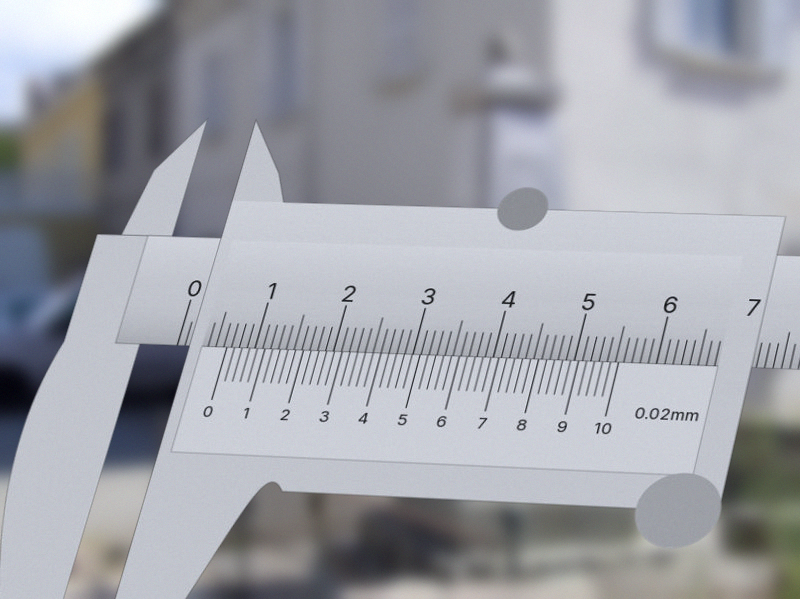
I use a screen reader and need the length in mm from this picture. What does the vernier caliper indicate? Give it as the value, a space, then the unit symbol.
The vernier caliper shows 6.4 mm
